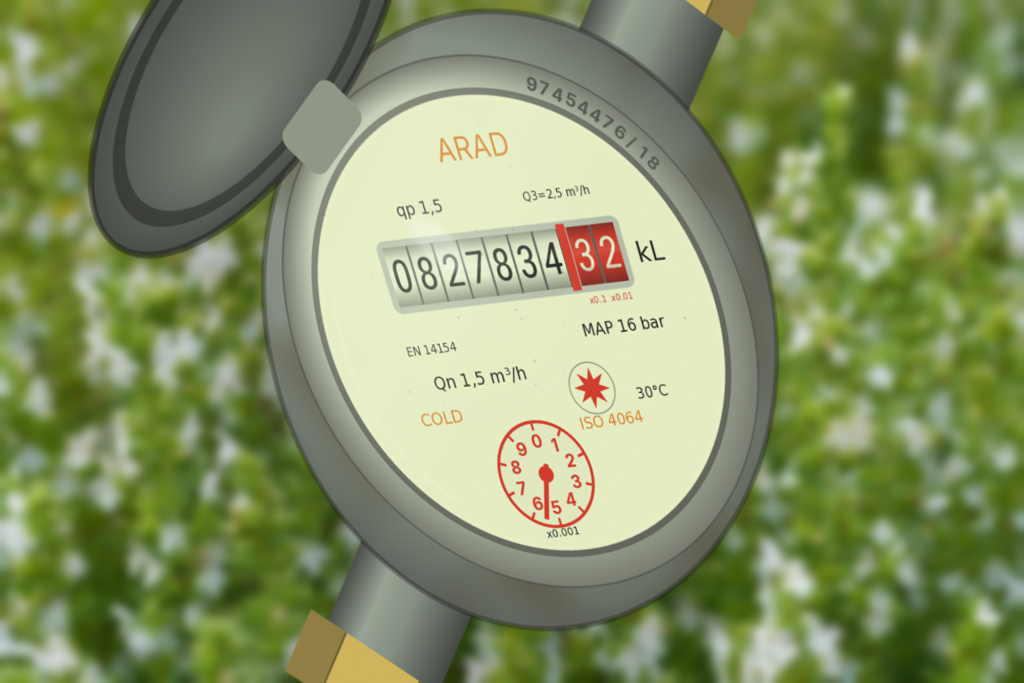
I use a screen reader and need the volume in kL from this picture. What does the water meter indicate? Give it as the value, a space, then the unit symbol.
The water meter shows 827834.325 kL
